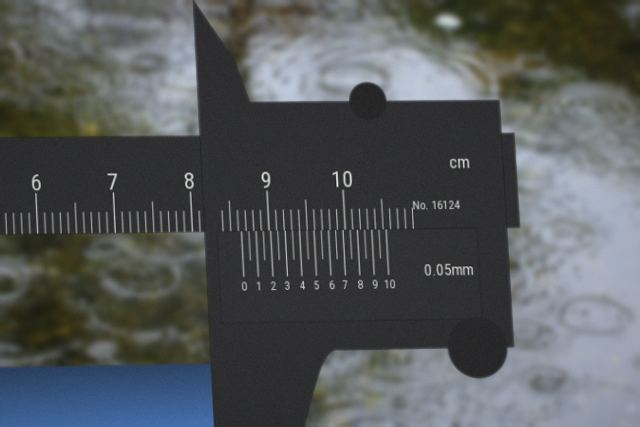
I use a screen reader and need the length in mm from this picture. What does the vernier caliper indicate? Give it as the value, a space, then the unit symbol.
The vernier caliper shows 86.4 mm
